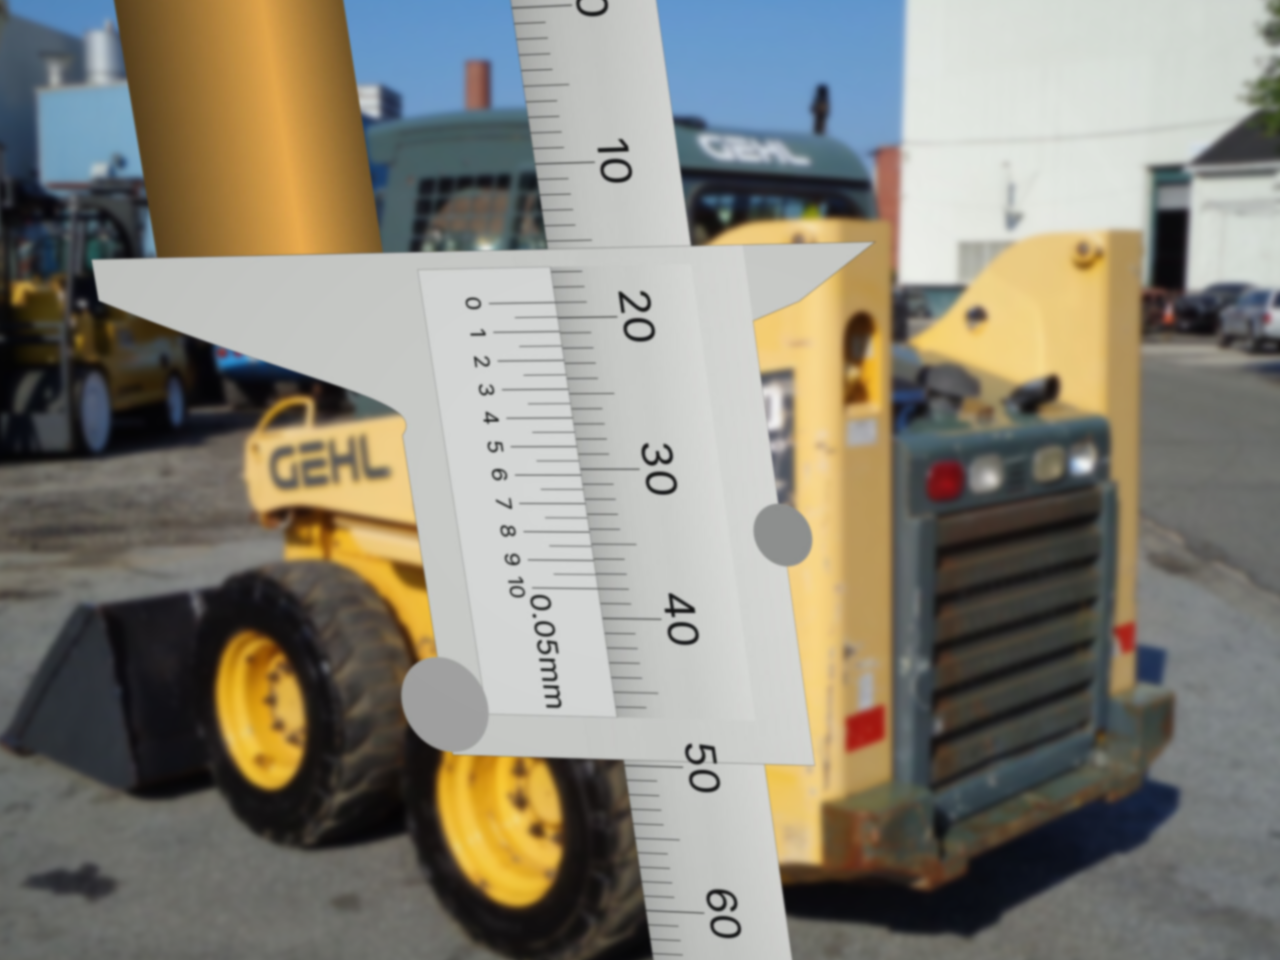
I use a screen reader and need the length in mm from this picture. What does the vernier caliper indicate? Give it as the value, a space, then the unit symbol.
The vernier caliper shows 19.0 mm
